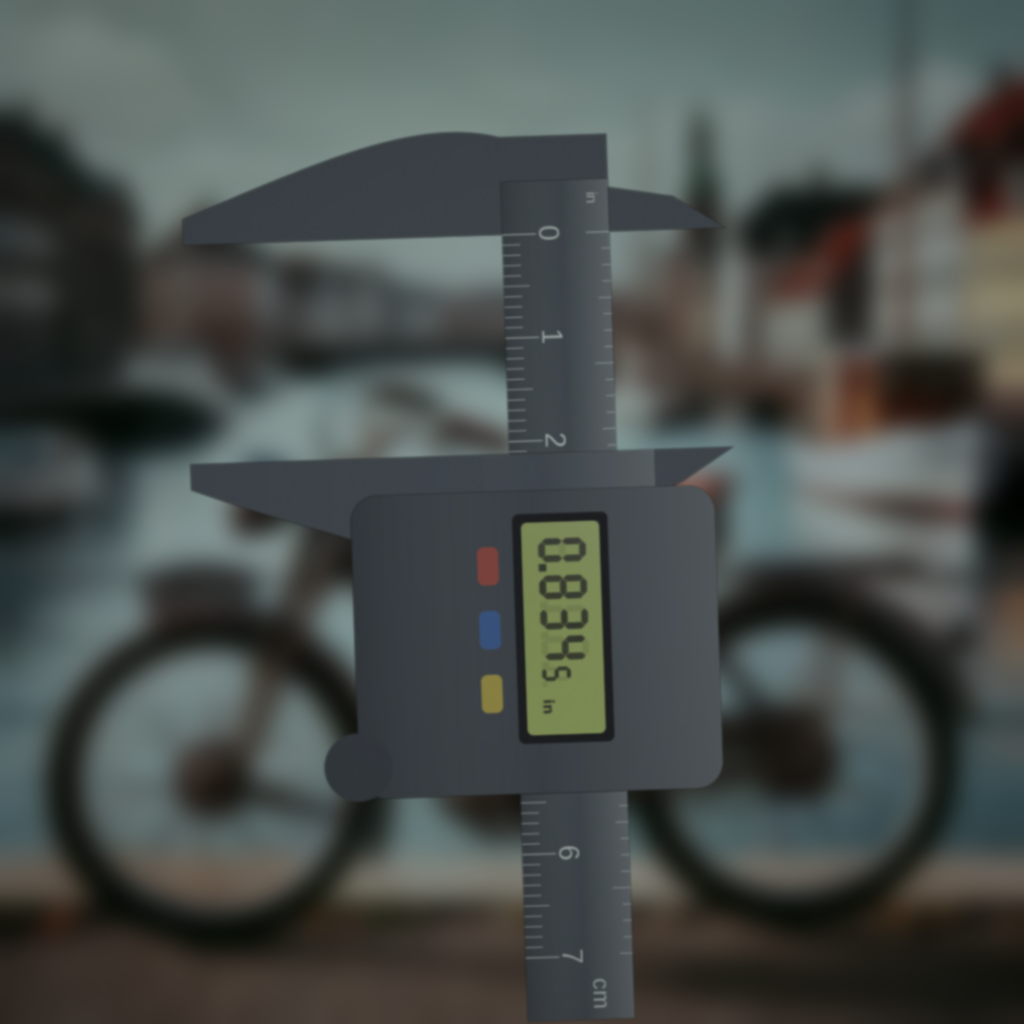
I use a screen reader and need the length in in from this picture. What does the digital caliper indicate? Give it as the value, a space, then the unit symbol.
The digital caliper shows 0.8345 in
